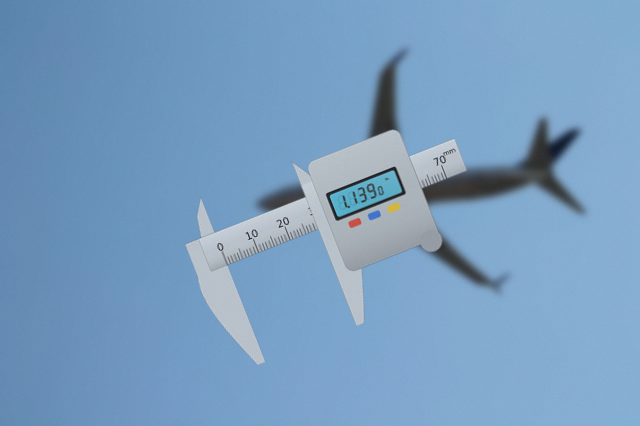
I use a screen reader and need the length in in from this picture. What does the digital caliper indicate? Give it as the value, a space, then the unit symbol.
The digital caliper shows 1.1390 in
